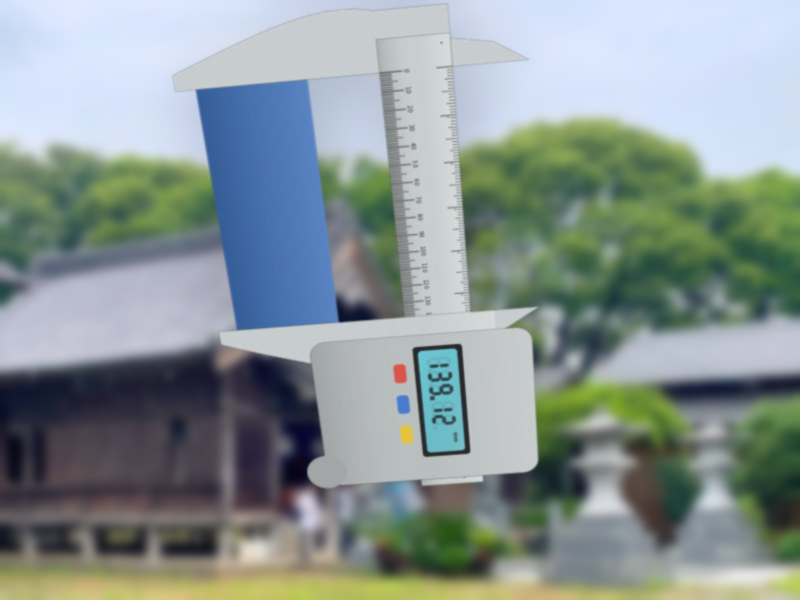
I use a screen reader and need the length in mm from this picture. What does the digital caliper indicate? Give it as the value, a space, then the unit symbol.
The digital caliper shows 139.12 mm
